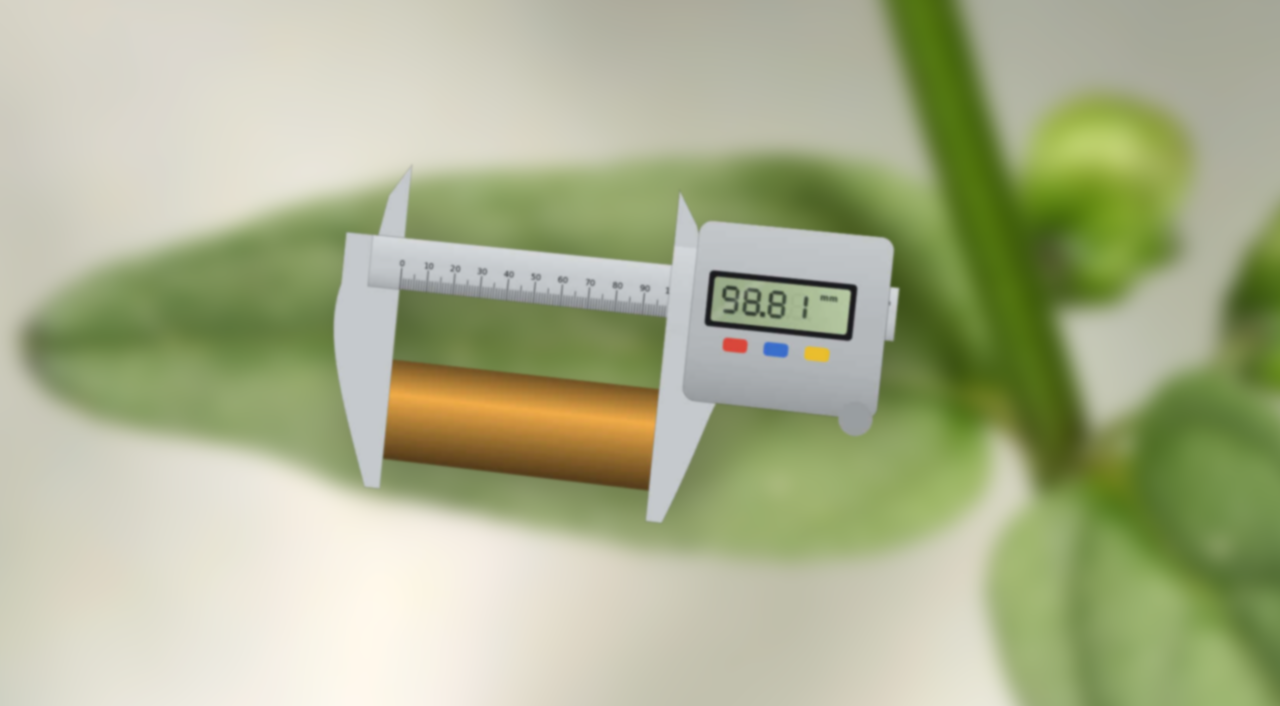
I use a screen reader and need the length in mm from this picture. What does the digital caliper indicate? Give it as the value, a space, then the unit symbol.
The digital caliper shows 98.81 mm
